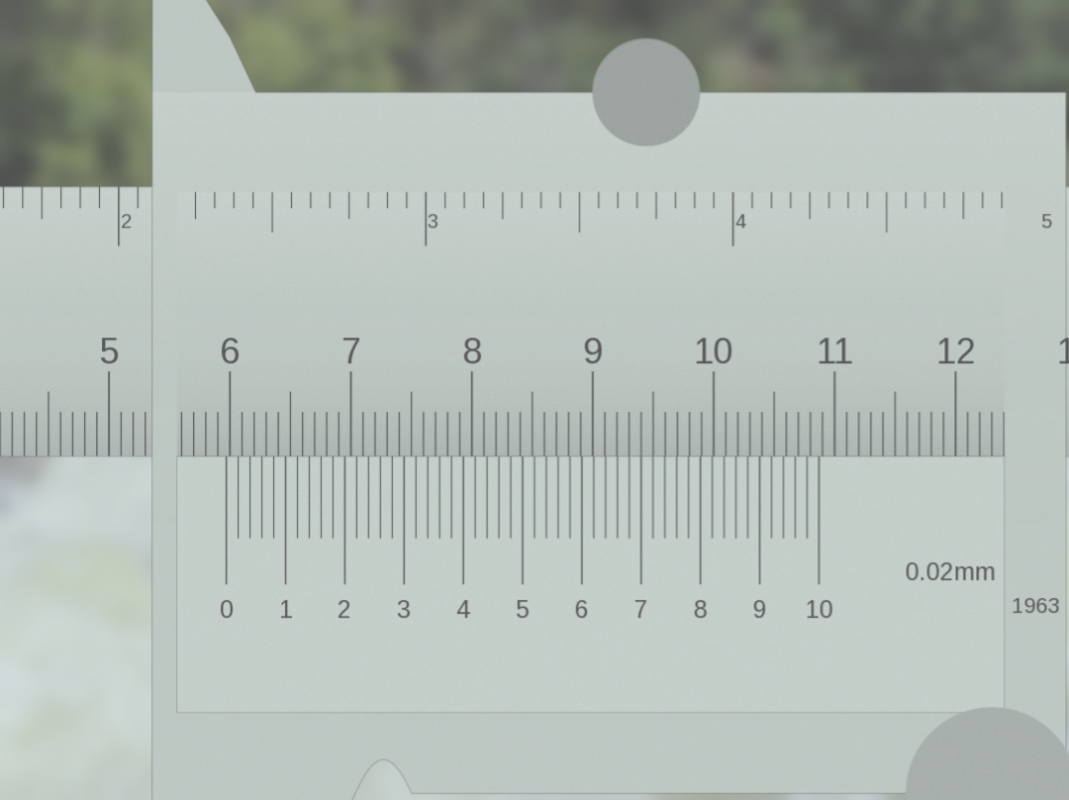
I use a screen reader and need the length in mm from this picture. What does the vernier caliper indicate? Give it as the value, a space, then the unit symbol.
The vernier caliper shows 59.7 mm
